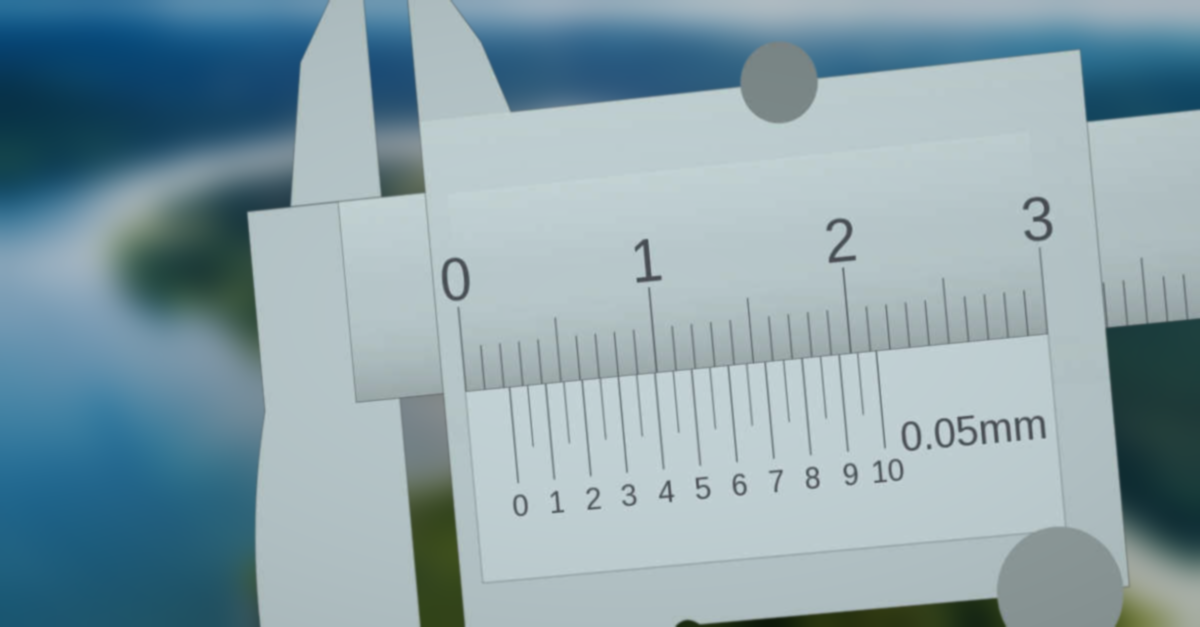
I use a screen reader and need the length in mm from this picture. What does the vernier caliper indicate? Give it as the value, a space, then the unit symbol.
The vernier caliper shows 2.3 mm
